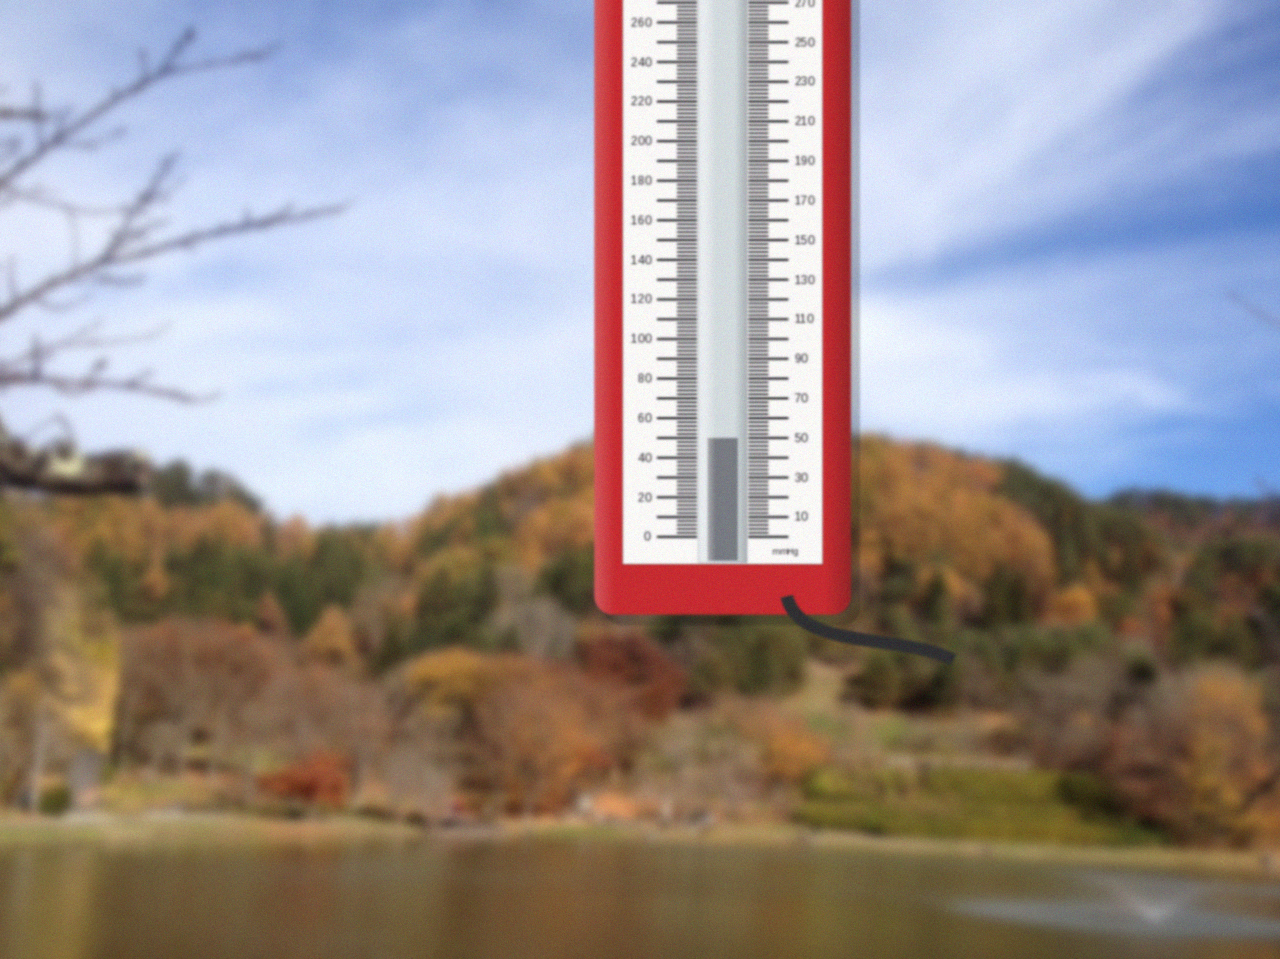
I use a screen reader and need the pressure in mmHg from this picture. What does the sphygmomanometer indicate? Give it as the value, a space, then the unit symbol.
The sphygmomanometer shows 50 mmHg
